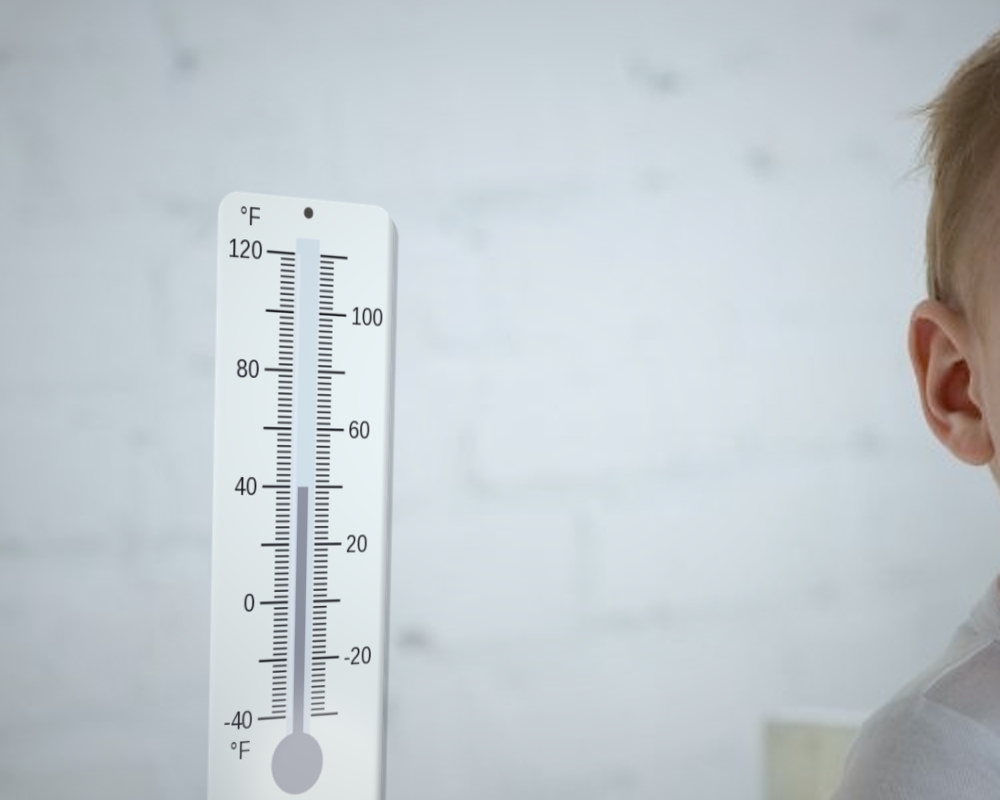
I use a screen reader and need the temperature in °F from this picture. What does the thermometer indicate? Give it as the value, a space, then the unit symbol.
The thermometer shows 40 °F
